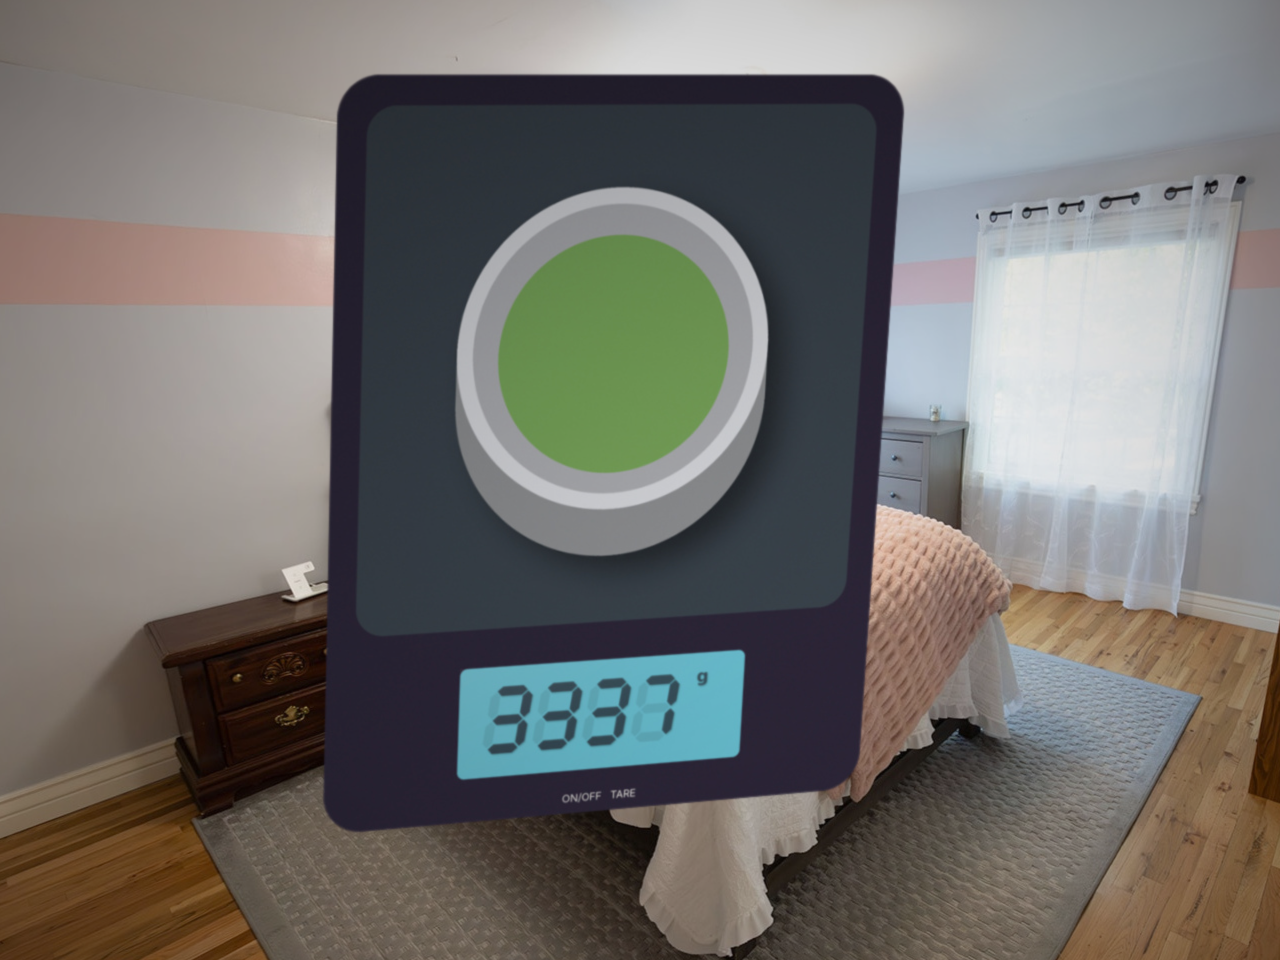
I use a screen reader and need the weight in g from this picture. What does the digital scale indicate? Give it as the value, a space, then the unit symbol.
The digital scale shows 3337 g
